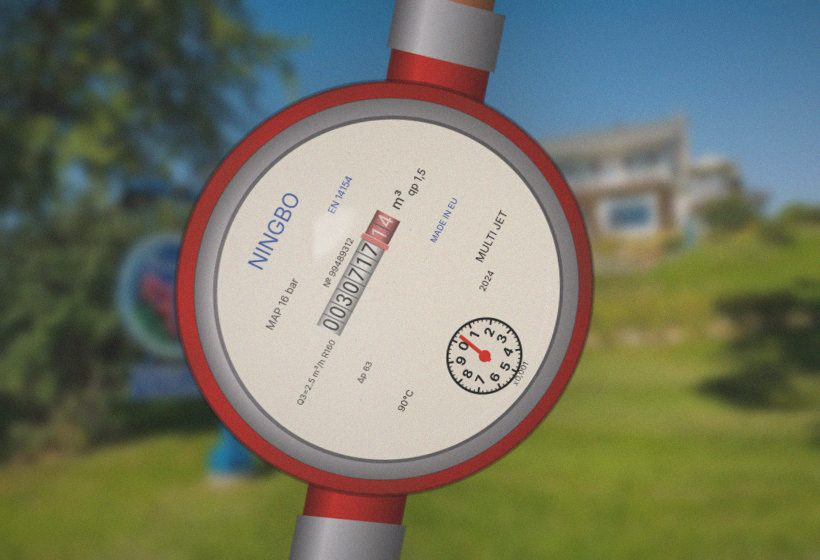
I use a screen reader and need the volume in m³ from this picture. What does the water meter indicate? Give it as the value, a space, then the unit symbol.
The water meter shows 30717.140 m³
